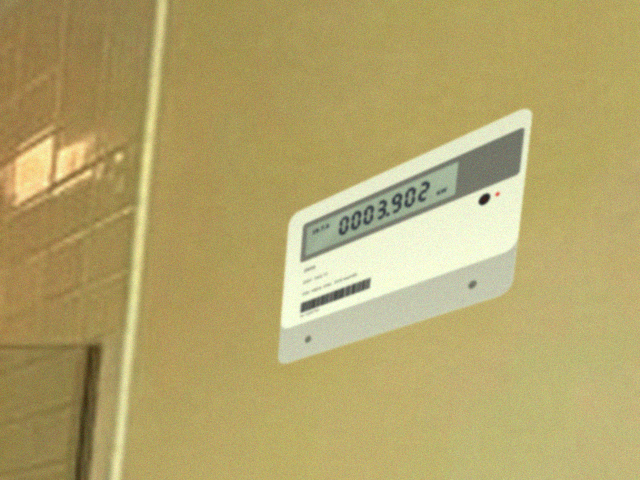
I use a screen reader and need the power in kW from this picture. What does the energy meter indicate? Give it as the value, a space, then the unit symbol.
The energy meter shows 3.902 kW
